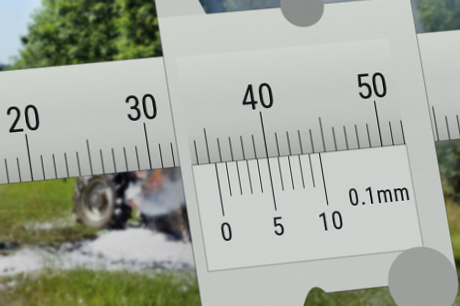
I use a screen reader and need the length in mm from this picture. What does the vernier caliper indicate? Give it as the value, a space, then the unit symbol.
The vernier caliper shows 35.5 mm
